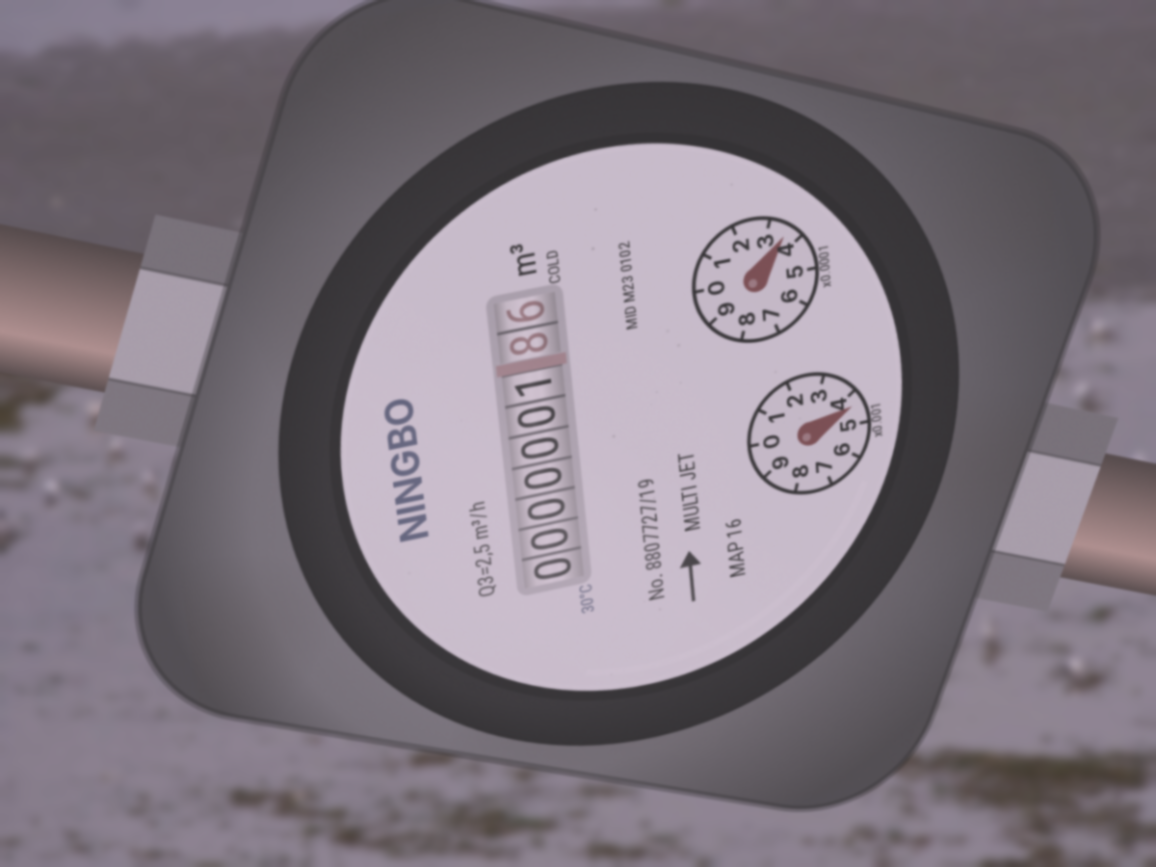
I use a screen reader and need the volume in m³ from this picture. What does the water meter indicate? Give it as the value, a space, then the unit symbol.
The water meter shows 1.8643 m³
